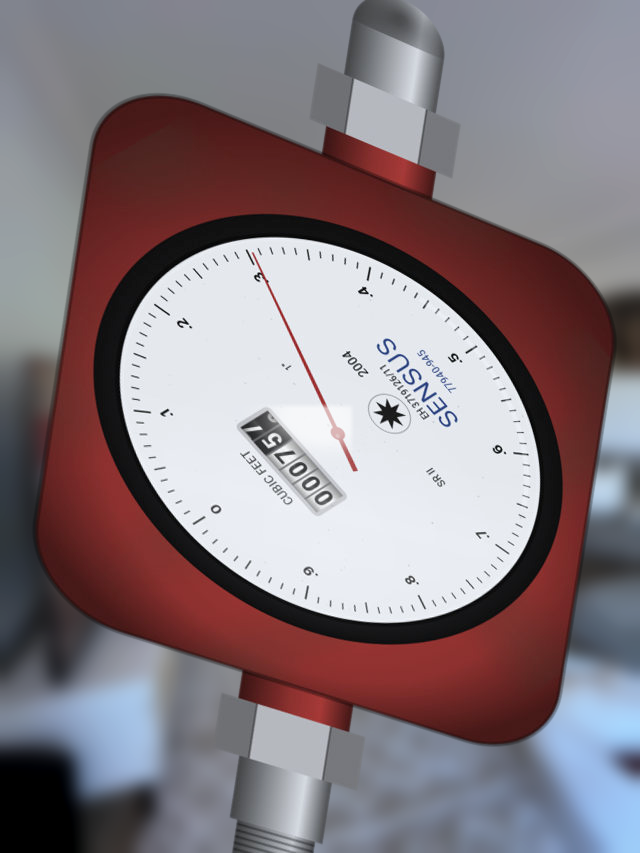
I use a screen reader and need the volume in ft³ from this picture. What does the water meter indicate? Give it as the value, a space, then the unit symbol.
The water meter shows 757.30 ft³
